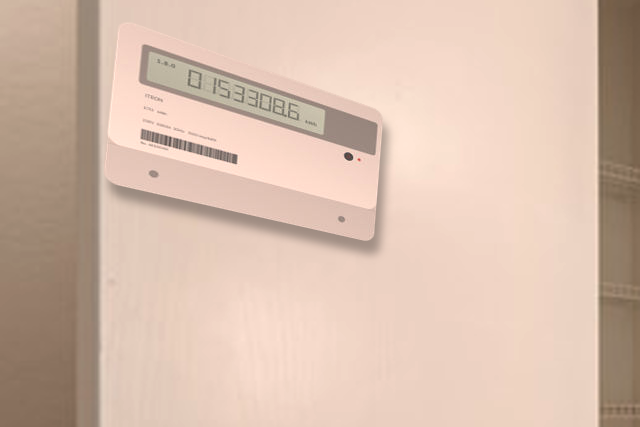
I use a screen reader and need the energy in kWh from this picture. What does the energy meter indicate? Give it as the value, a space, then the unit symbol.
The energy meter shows 153308.6 kWh
